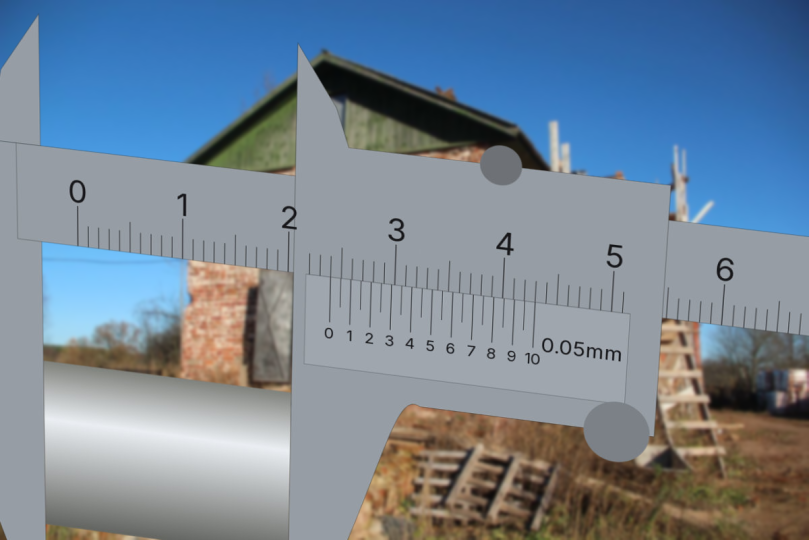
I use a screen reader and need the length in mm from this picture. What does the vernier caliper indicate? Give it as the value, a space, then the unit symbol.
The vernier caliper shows 24.0 mm
